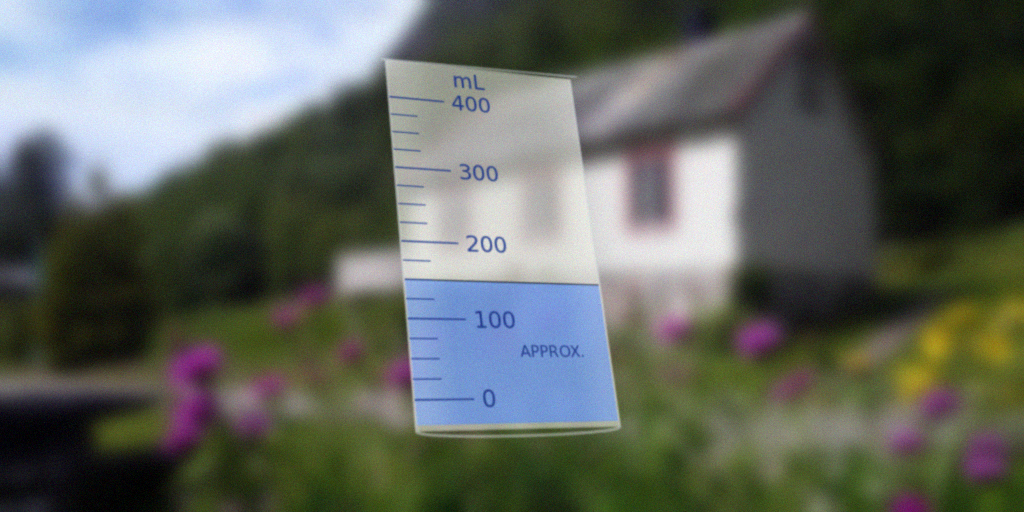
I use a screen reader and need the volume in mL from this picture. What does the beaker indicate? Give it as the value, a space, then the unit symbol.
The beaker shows 150 mL
